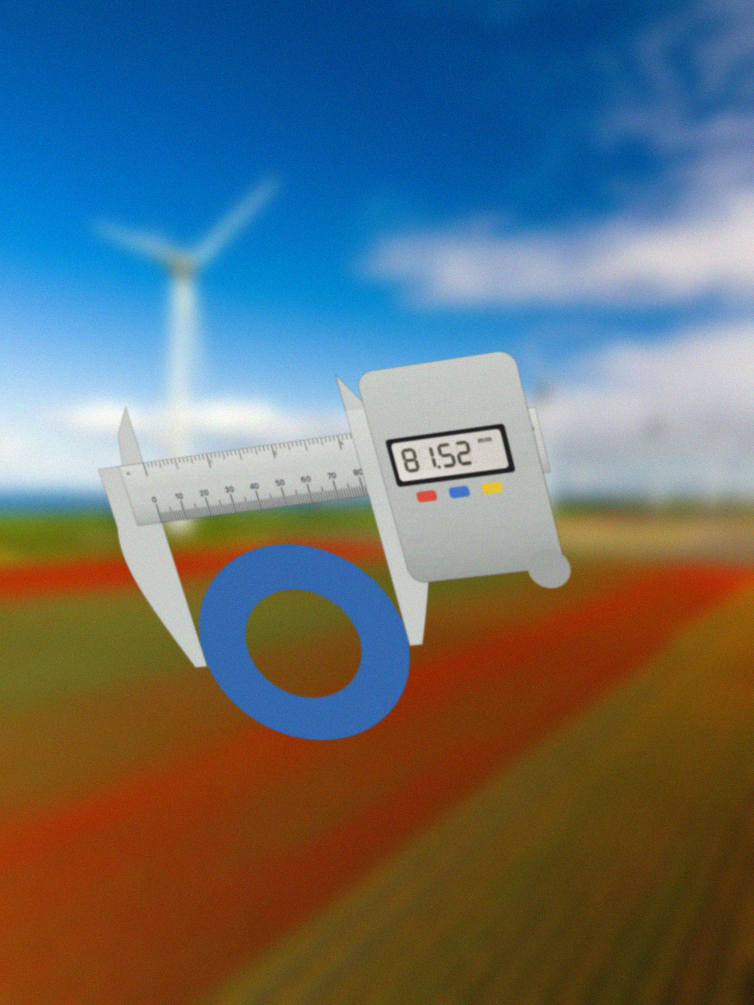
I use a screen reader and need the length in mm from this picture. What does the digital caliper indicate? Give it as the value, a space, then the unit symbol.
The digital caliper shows 81.52 mm
